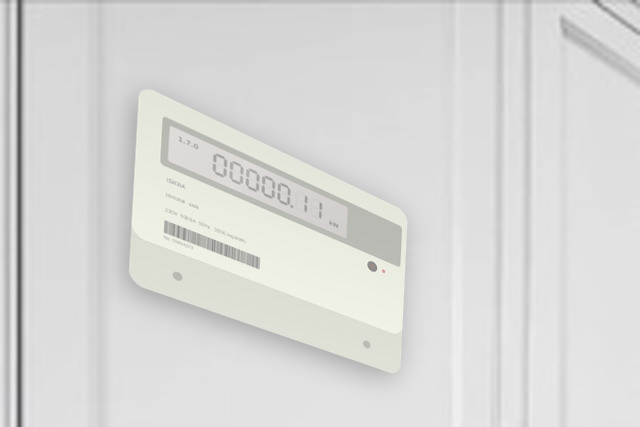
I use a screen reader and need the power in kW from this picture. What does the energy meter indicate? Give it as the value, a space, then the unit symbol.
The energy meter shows 0.11 kW
